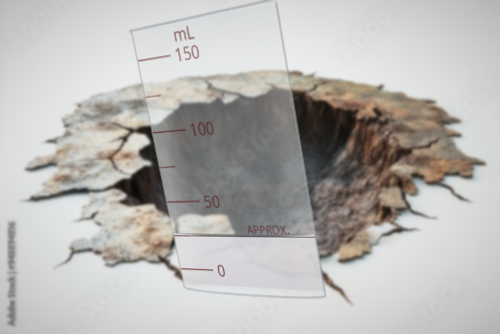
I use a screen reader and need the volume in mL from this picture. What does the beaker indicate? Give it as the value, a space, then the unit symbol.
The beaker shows 25 mL
